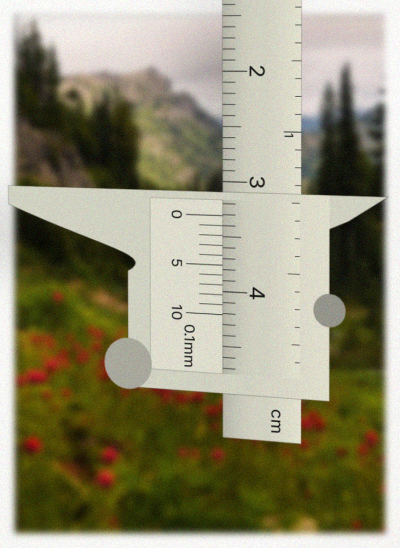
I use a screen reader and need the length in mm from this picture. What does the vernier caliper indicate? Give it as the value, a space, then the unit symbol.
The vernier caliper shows 33.1 mm
